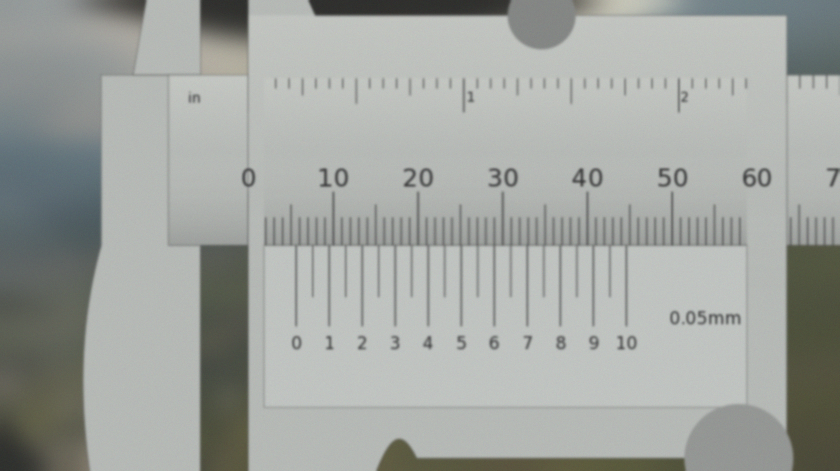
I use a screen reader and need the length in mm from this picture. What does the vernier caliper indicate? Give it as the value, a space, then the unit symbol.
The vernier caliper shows 5.6 mm
